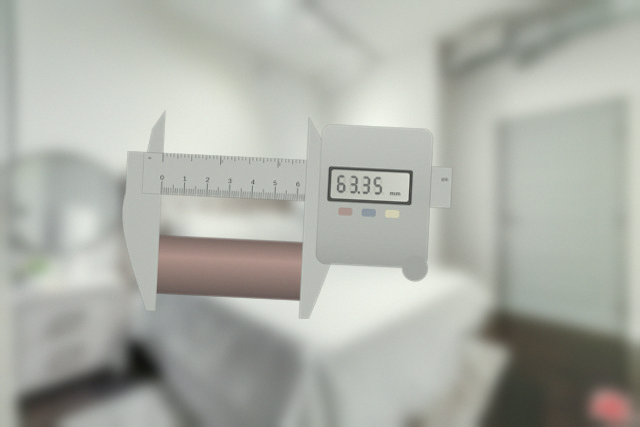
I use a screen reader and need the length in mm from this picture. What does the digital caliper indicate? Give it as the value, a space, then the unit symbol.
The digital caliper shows 63.35 mm
